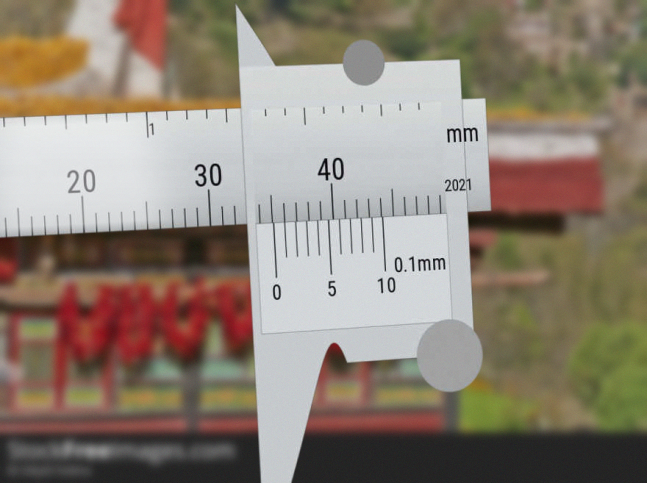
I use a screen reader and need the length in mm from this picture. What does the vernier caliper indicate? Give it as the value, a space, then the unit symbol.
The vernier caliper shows 35.1 mm
